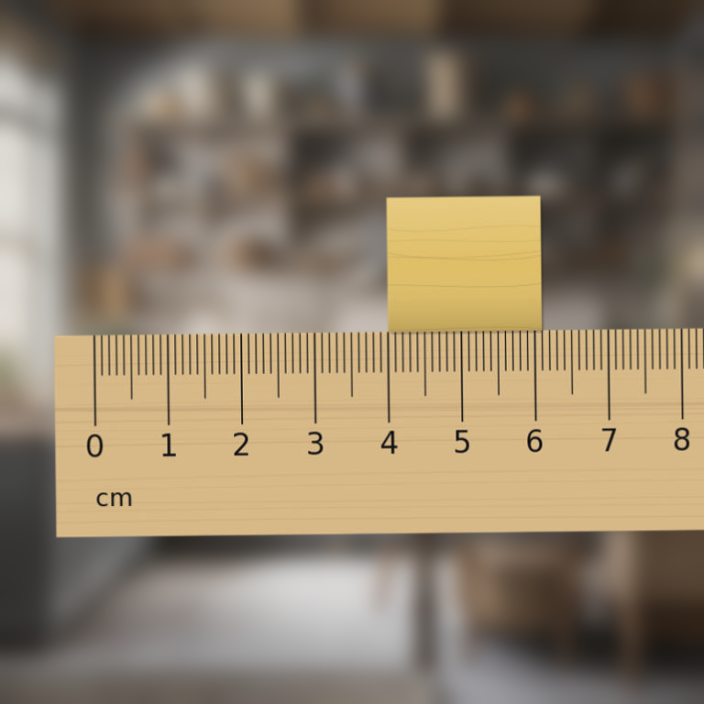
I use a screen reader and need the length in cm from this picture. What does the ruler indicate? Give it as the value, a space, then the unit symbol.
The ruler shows 2.1 cm
